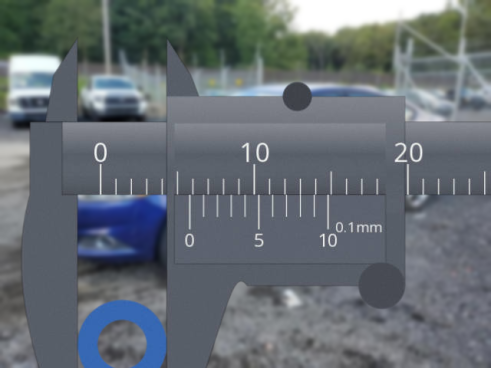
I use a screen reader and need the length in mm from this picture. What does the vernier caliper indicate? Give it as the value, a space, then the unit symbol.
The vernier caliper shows 5.8 mm
